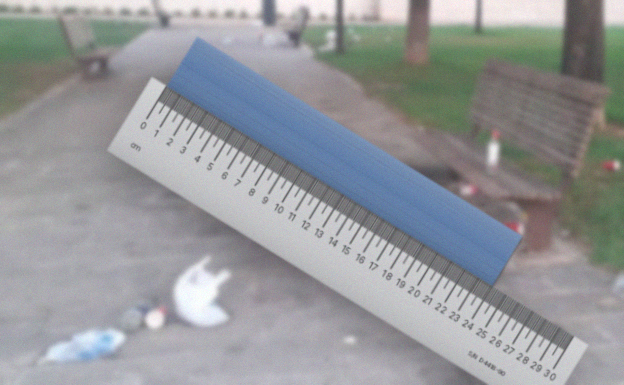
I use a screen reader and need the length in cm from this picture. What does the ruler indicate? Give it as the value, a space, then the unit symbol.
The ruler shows 24 cm
